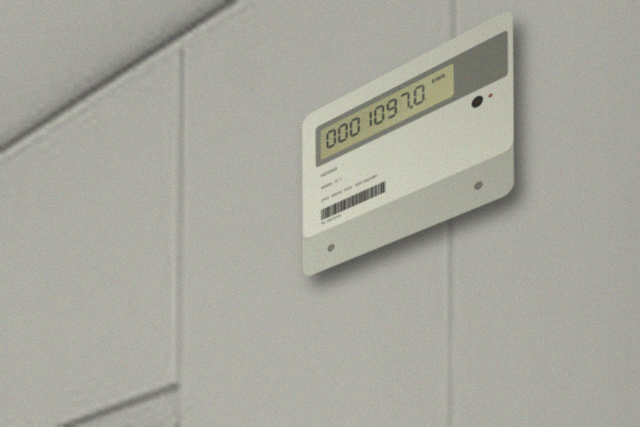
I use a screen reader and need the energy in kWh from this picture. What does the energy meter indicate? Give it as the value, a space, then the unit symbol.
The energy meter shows 1097.0 kWh
